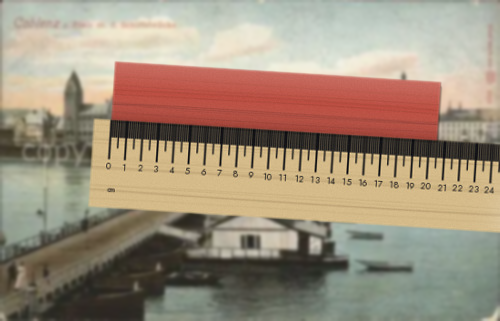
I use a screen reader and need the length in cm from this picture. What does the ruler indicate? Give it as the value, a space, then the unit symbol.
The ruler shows 20.5 cm
